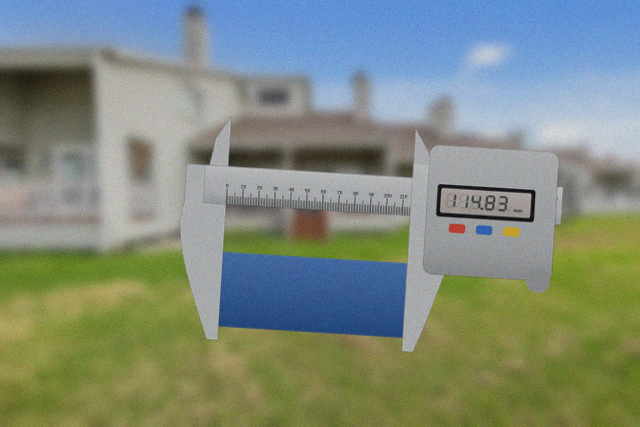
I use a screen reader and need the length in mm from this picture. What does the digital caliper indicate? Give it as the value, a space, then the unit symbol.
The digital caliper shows 114.83 mm
